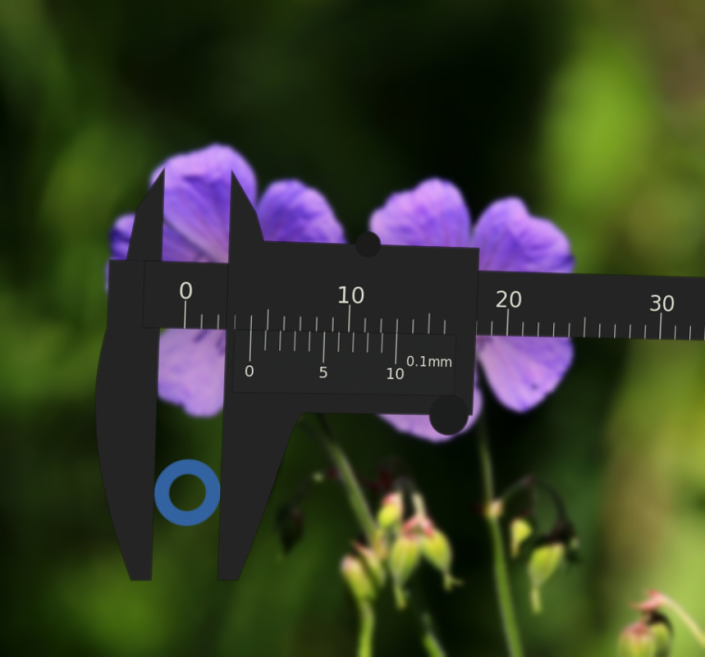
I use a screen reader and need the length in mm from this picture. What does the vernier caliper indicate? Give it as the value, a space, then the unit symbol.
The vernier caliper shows 4.0 mm
